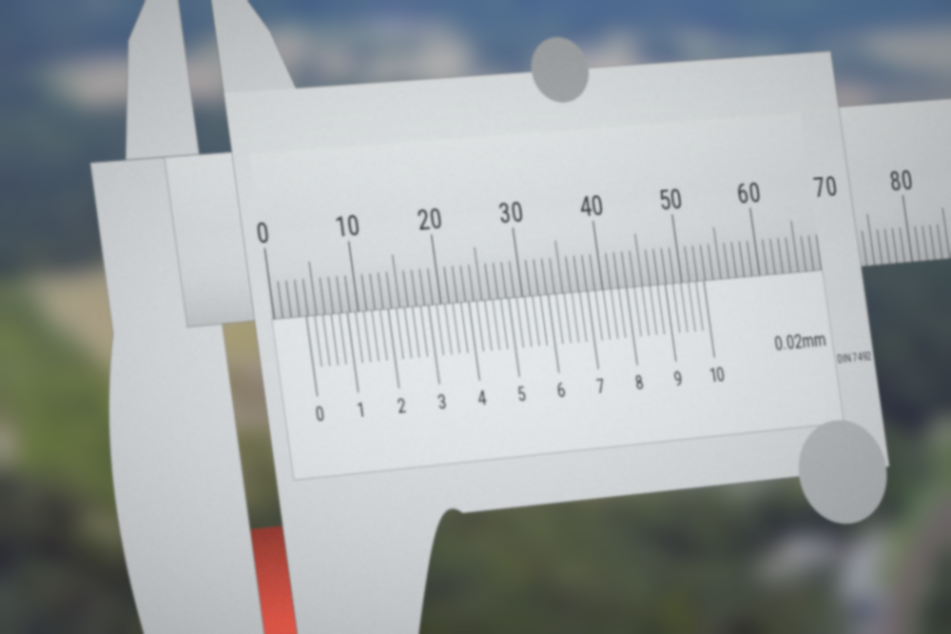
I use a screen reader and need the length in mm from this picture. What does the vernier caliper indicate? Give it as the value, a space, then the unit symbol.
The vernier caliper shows 3.8 mm
